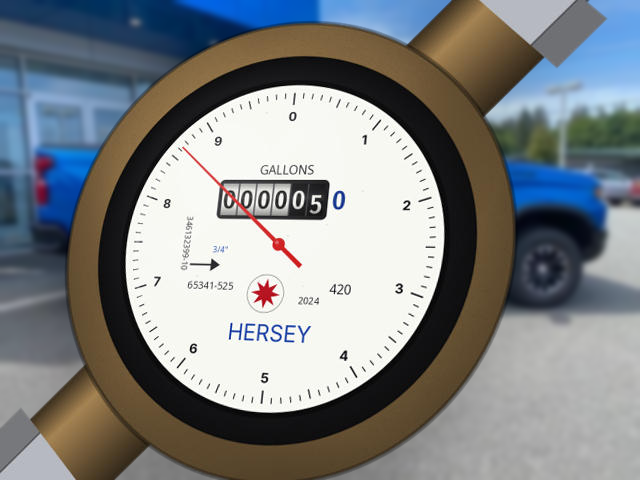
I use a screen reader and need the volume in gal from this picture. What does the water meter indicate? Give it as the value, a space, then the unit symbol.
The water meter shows 48.6 gal
